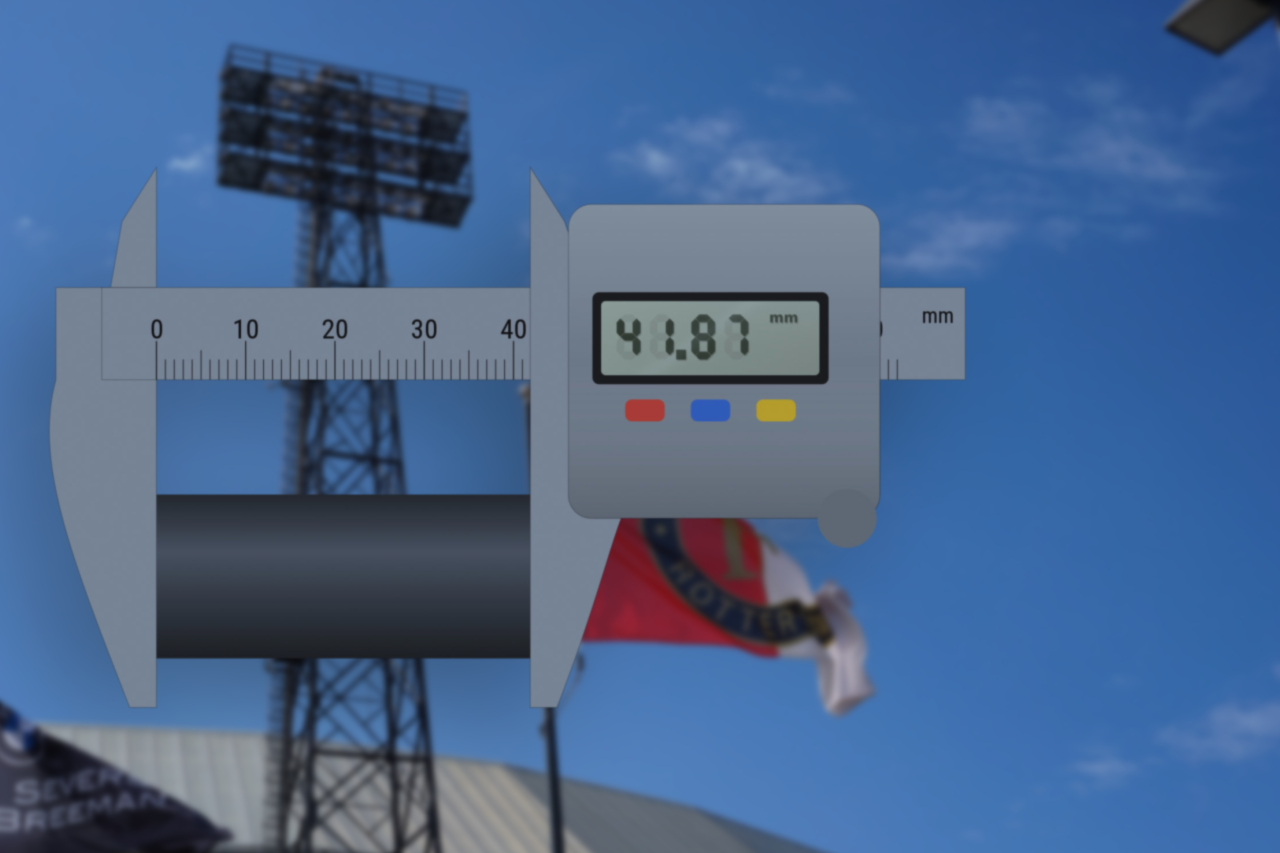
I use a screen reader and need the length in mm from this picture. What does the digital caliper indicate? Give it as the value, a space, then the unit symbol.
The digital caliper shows 41.87 mm
